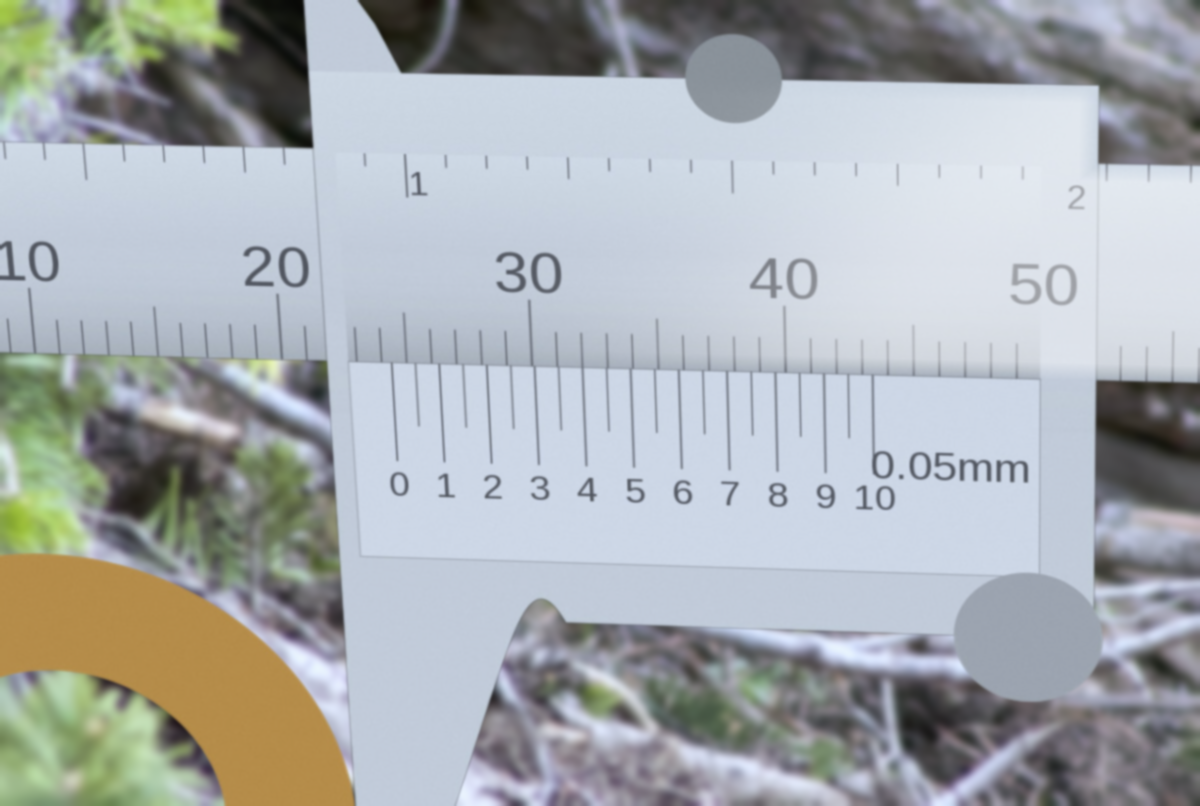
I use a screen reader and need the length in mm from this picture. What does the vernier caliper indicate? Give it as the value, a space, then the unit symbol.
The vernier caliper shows 24.4 mm
